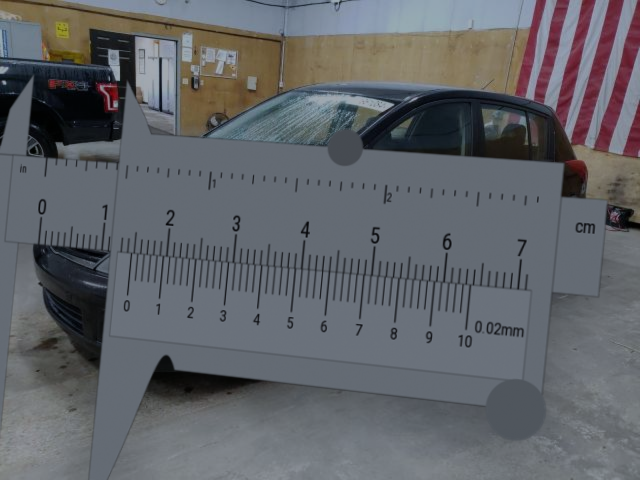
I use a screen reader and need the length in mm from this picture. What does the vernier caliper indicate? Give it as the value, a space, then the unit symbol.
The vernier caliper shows 14.6 mm
